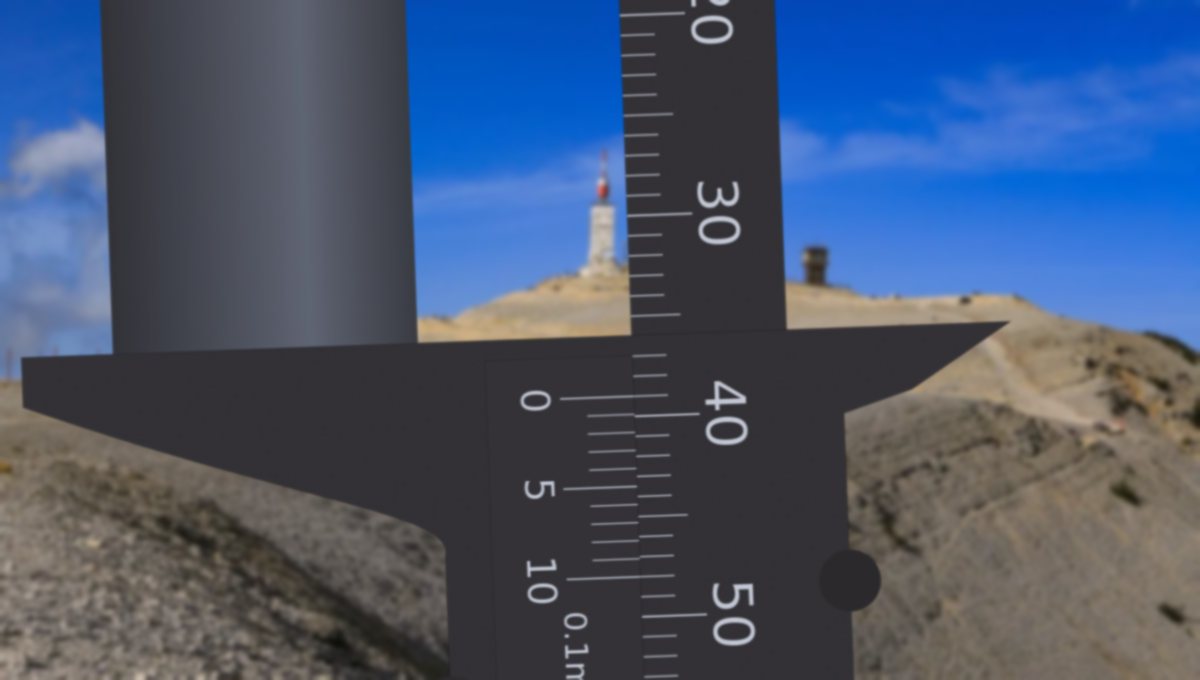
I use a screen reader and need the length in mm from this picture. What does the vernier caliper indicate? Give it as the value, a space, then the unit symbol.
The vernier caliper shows 39.0 mm
